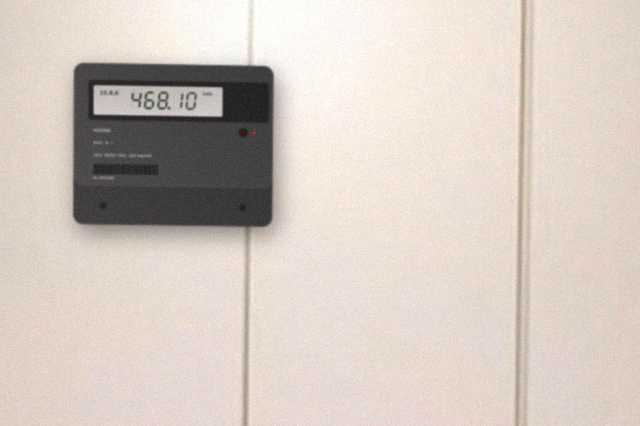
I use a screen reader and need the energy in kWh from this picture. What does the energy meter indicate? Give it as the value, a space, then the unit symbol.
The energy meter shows 468.10 kWh
